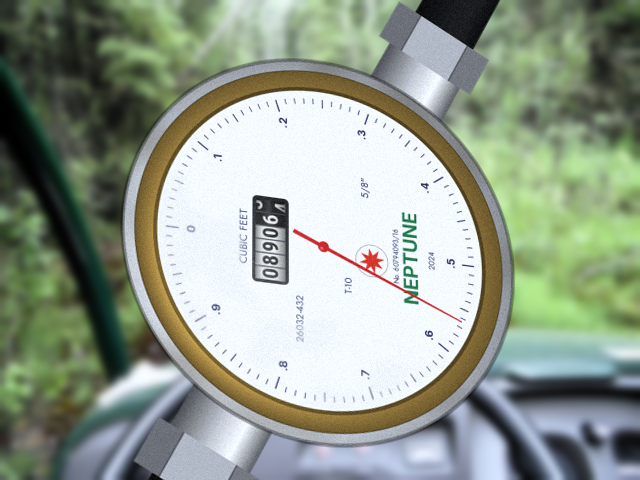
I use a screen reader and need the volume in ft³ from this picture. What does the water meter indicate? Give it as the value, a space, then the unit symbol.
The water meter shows 89063.56 ft³
